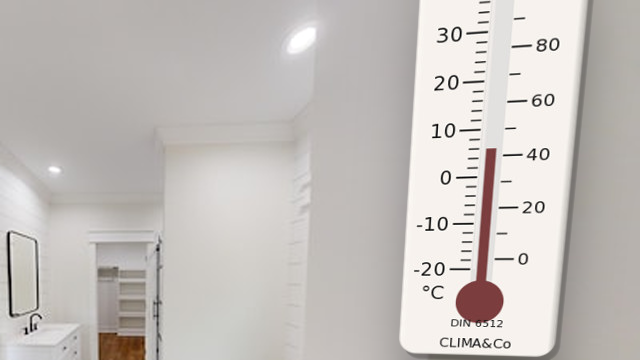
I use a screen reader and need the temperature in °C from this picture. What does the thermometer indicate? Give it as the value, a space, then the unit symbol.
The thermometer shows 6 °C
